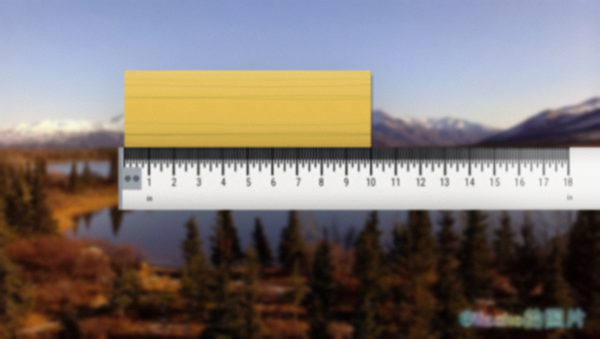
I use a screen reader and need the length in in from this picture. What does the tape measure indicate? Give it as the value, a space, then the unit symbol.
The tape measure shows 10 in
